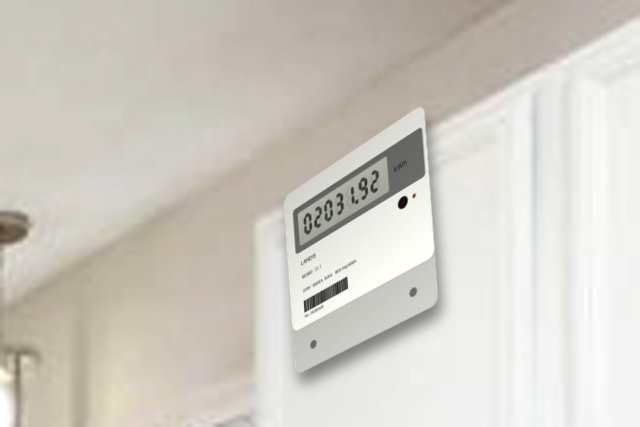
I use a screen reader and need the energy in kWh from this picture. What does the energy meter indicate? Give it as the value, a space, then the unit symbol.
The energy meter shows 2031.92 kWh
